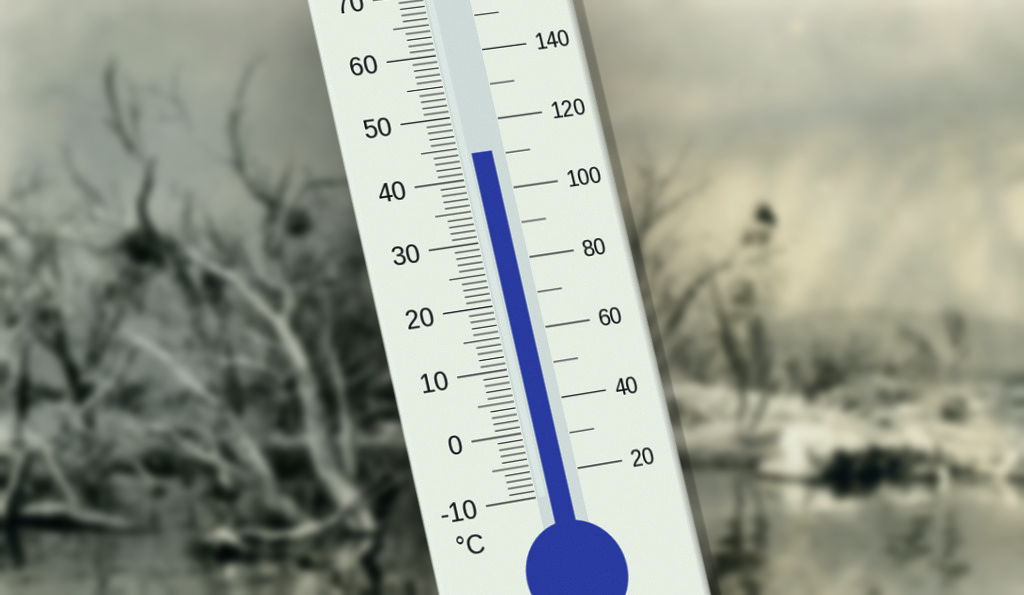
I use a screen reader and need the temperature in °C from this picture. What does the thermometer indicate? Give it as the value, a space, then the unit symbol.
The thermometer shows 44 °C
